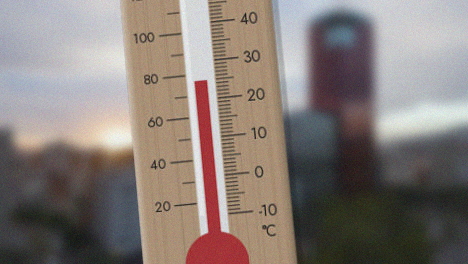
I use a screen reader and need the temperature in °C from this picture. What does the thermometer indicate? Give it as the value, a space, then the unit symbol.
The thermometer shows 25 °C
